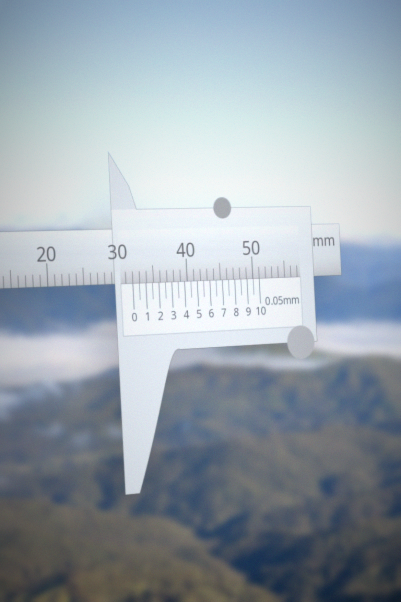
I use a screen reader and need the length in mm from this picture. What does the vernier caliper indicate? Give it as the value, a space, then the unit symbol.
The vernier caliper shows 32.0 mm
